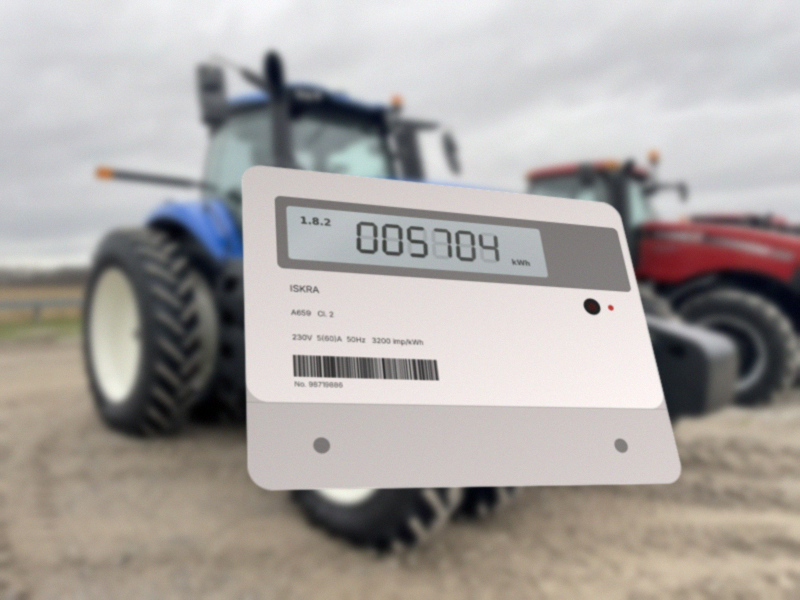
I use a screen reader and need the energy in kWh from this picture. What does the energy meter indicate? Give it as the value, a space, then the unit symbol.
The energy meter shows 5704 kWh
